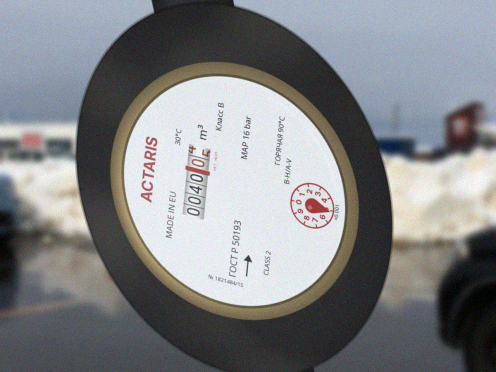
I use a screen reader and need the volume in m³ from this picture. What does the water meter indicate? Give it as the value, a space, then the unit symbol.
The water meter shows 40.045 m³
